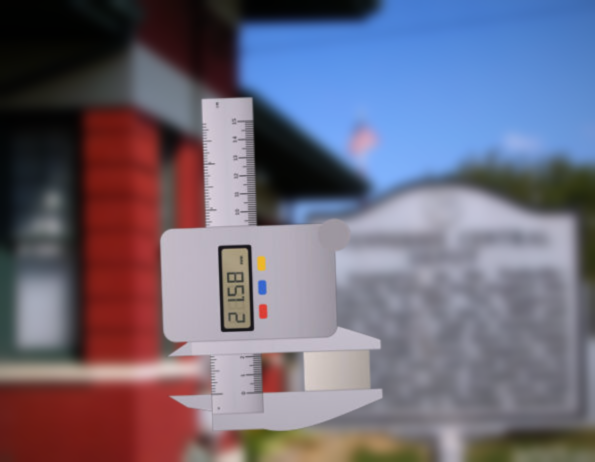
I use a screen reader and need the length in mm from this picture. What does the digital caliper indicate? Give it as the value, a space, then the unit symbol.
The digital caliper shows 21.58 mm
